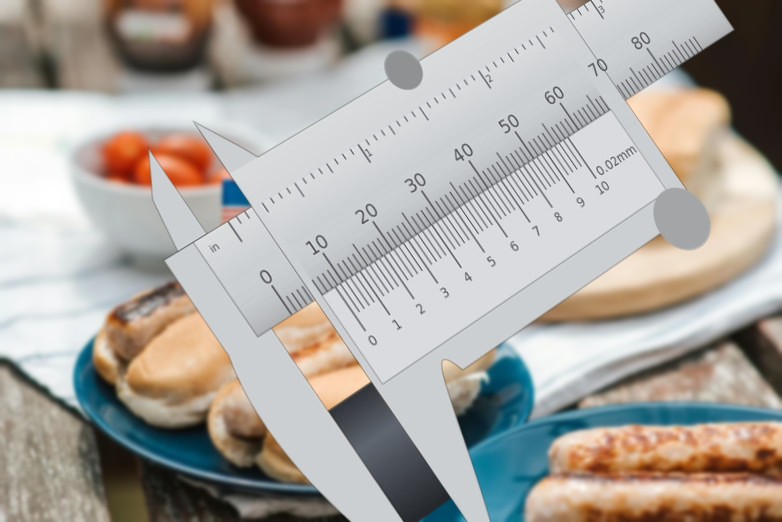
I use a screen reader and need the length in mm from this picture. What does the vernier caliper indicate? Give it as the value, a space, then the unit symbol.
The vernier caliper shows 8.5 mm
